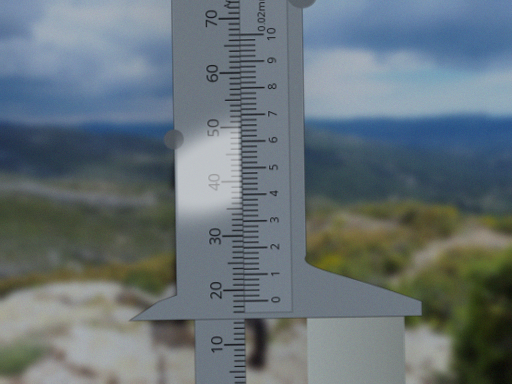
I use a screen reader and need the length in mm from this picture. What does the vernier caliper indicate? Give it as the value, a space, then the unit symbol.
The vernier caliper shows 18.0 mm
